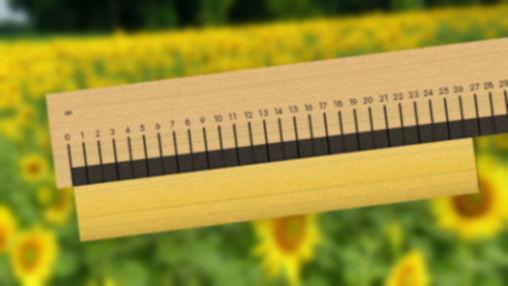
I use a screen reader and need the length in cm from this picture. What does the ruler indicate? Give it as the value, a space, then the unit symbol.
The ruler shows 26.5 cm
